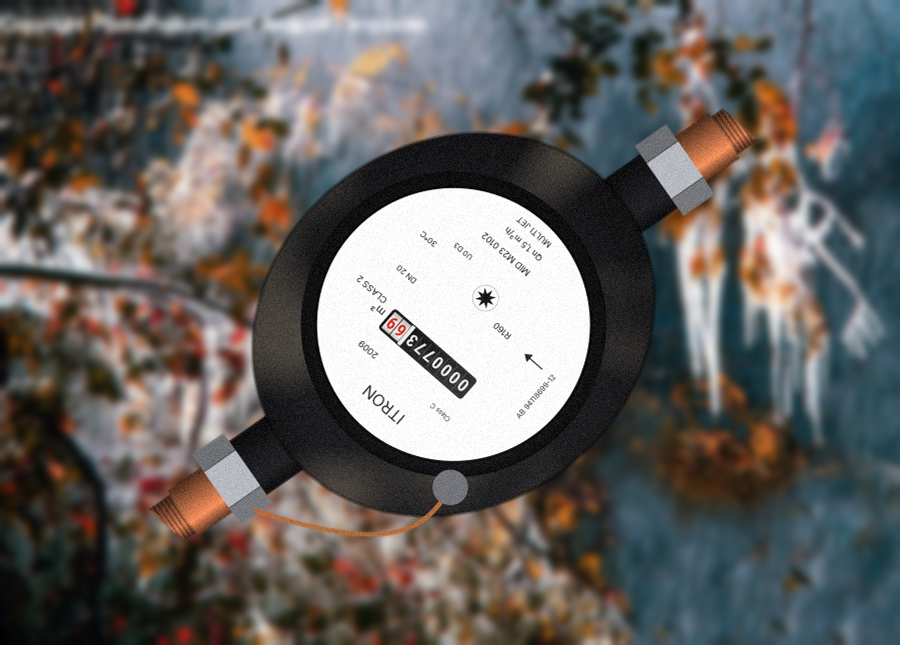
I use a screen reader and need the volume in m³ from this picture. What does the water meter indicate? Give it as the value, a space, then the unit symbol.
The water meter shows 773.69 m³
